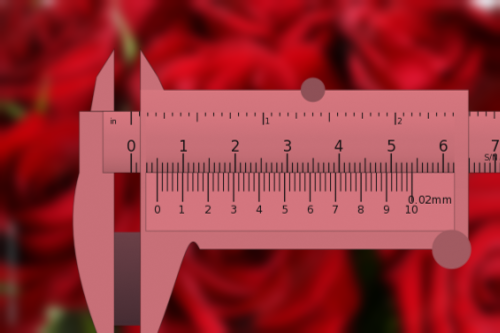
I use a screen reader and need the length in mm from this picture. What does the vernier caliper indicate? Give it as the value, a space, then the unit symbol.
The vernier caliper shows 5.0 mm
